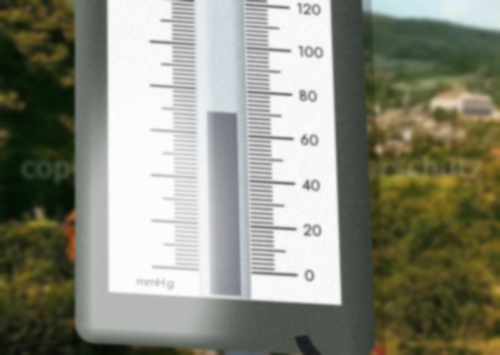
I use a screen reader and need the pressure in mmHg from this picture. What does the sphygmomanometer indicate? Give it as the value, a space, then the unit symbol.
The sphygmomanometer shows 70 mmHg
